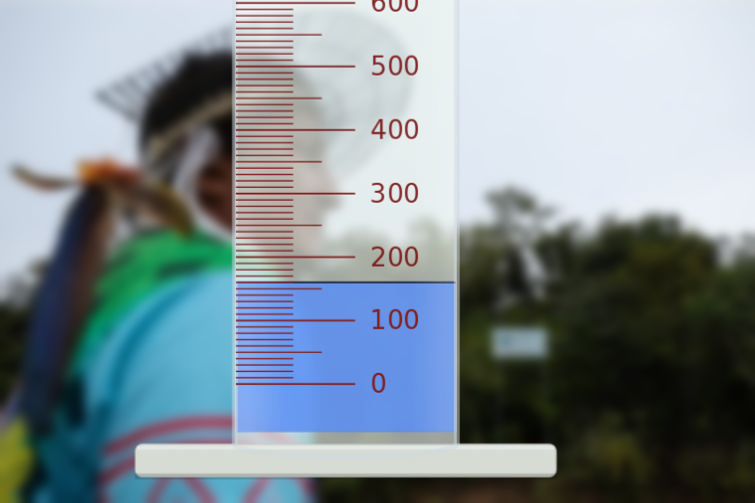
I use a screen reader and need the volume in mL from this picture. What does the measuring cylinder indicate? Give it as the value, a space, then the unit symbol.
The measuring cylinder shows 160 mL
